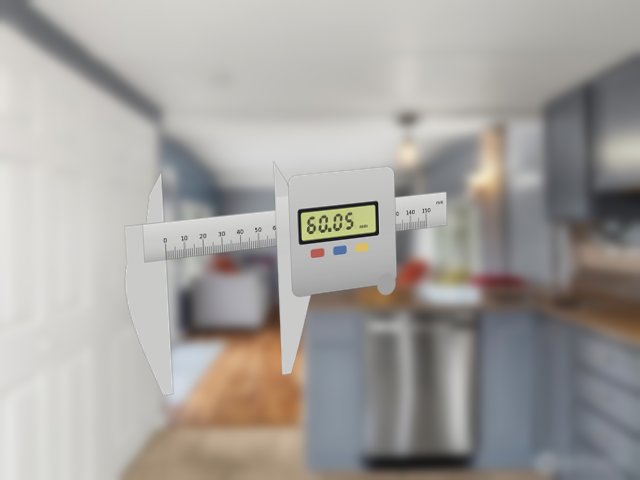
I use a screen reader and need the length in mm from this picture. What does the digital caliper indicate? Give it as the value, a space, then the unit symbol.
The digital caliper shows 60.05 mm
